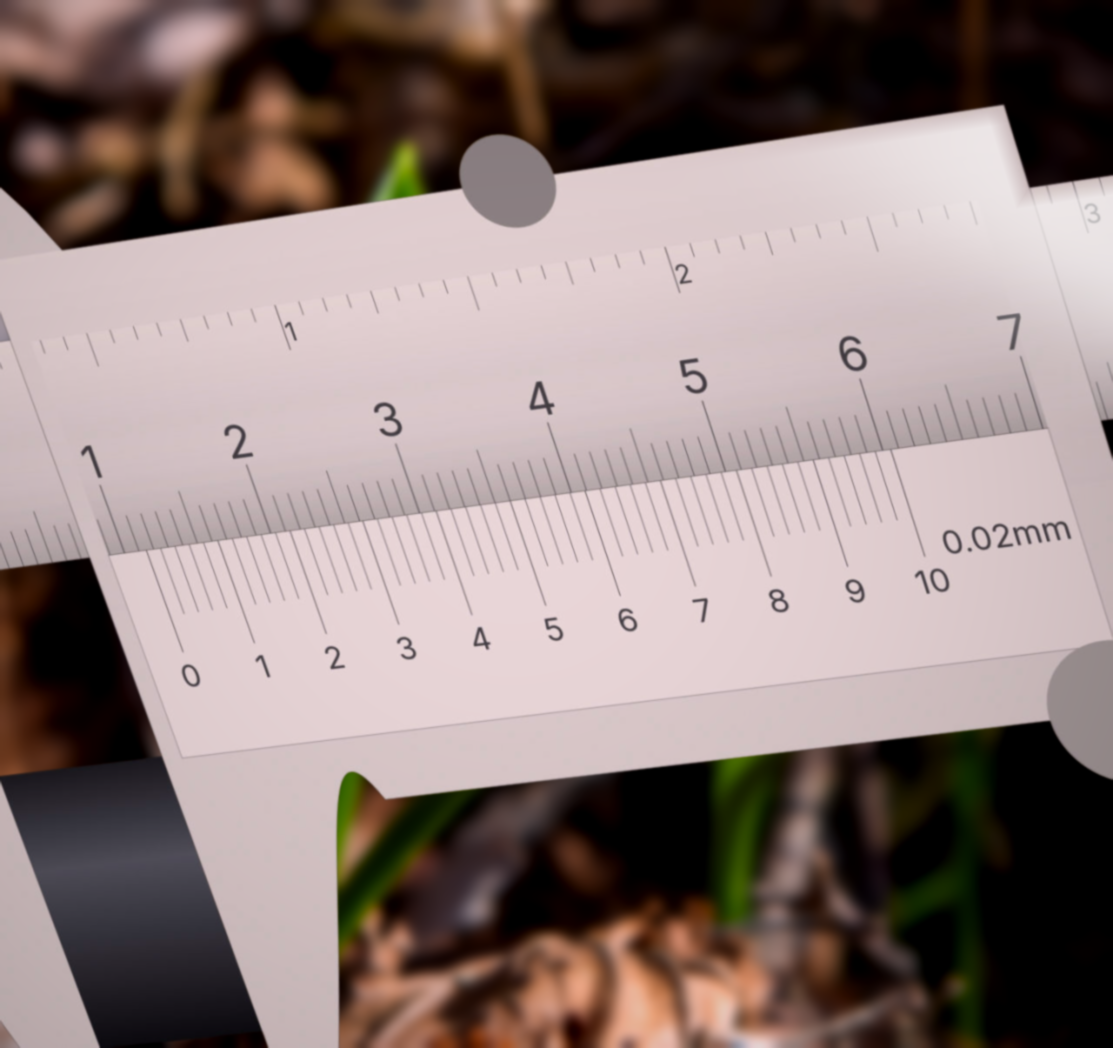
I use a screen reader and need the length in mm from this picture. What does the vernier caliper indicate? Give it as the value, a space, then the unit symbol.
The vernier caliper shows 11.5 mm
